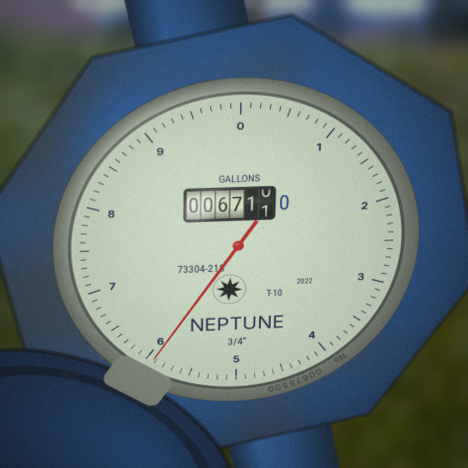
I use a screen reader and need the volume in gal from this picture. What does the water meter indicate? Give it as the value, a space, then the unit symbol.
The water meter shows 67105.9 gal
